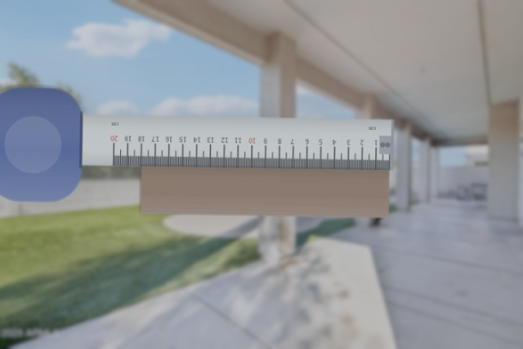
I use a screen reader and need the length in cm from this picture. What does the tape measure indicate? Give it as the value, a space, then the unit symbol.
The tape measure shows 18 cm
